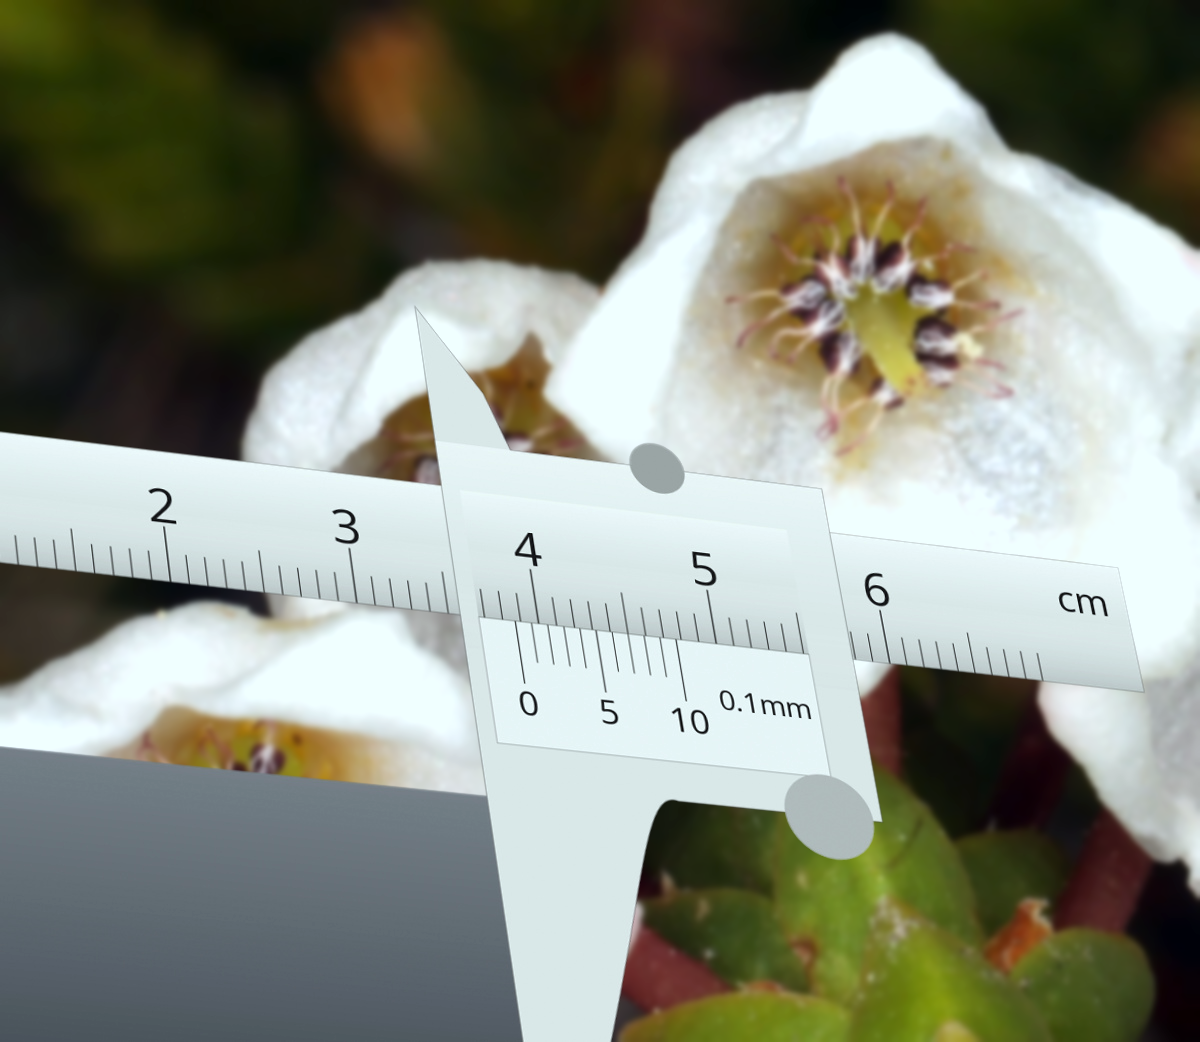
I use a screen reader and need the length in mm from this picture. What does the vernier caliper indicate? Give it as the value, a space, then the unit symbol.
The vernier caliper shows 38.7 mm
